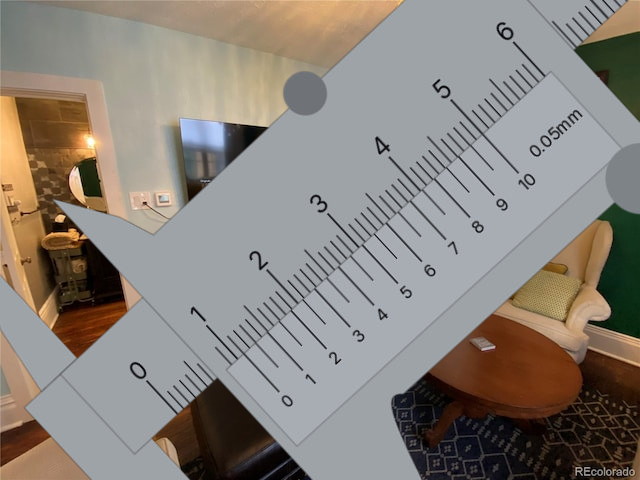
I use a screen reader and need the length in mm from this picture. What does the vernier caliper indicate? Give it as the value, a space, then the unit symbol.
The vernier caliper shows 11.0 mm
